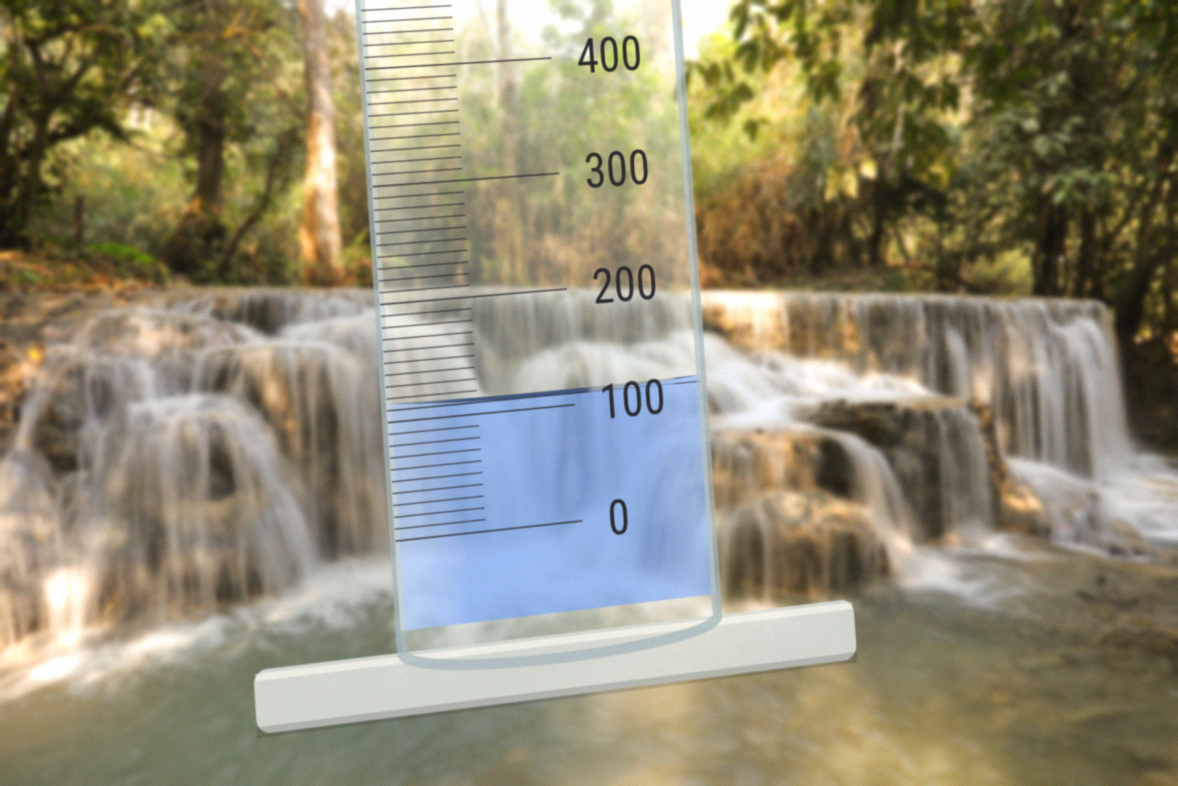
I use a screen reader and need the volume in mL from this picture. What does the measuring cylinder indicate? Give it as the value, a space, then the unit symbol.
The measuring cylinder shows 110 mL
